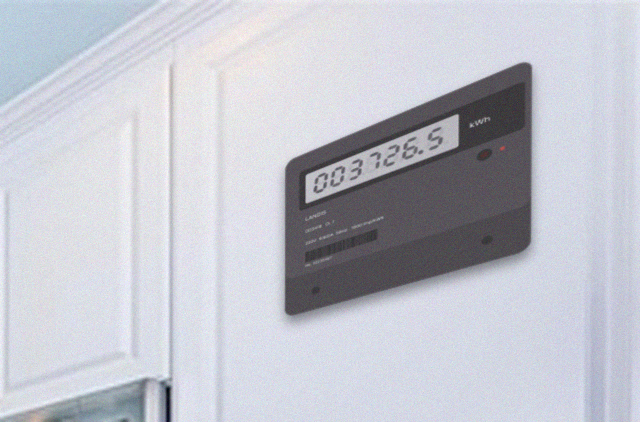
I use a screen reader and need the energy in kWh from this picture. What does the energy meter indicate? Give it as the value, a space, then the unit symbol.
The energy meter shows 3726.5 kWh
